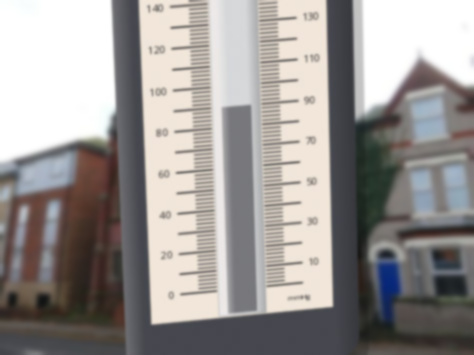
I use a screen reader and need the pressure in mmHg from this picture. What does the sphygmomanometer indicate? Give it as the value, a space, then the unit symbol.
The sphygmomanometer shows 90 mmHg
